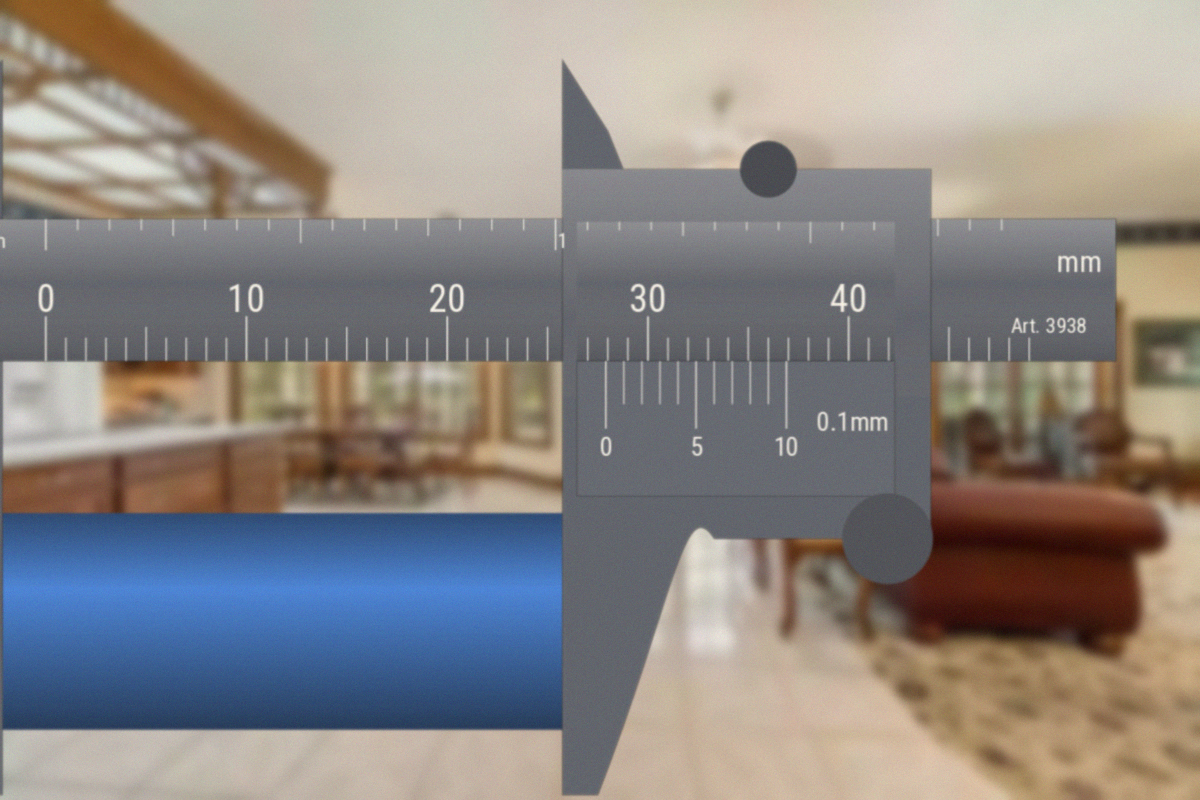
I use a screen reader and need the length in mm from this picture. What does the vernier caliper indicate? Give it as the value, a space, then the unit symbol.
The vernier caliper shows 27.9 mm
